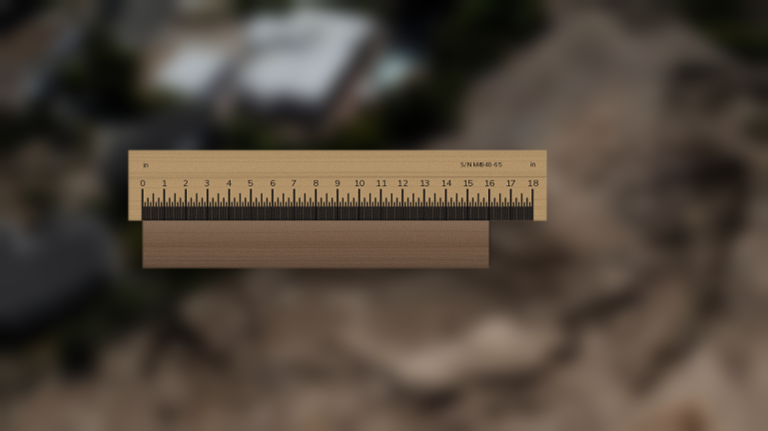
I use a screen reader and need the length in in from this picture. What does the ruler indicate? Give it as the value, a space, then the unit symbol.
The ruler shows 16 in
